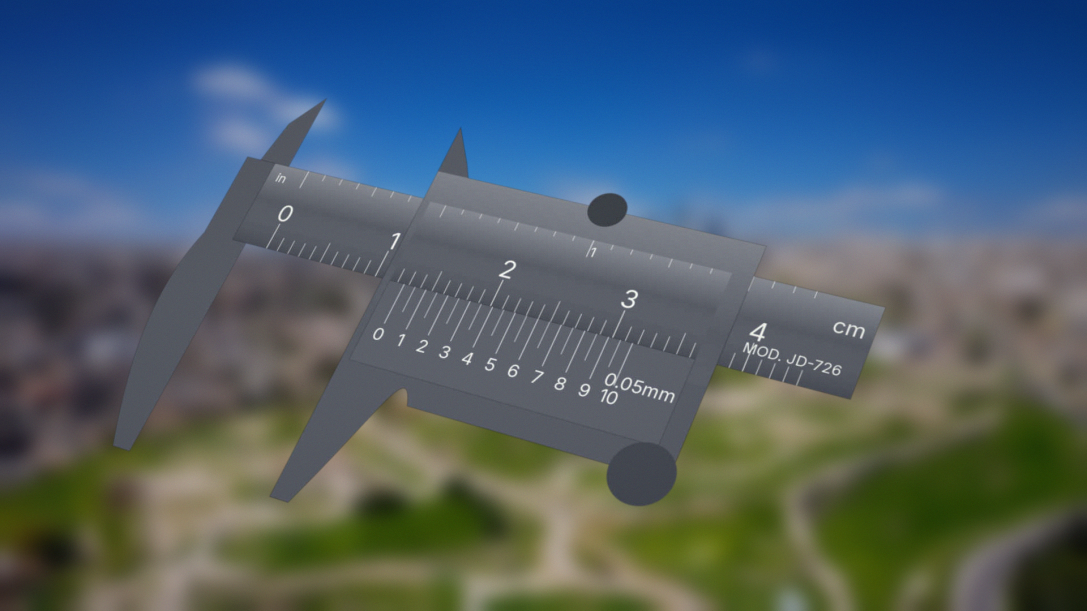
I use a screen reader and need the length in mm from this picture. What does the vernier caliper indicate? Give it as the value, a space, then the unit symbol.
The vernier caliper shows 12.6 mm
